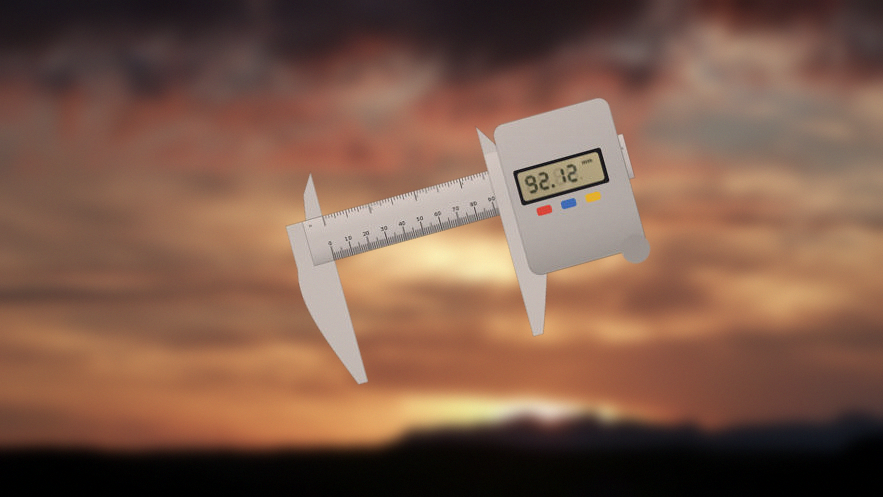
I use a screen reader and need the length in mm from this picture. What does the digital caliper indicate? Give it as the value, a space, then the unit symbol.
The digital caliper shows 92.12 mm
